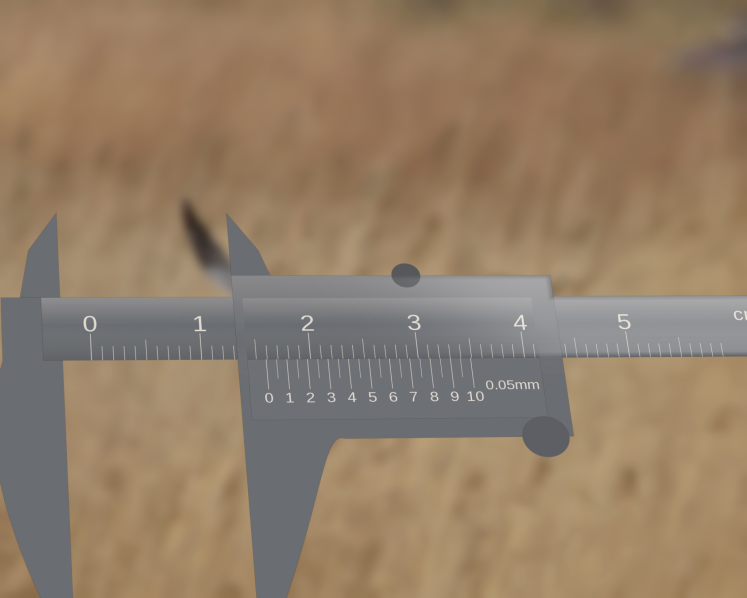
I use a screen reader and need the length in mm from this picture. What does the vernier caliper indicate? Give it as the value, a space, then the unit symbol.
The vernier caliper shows 15.9 mm
